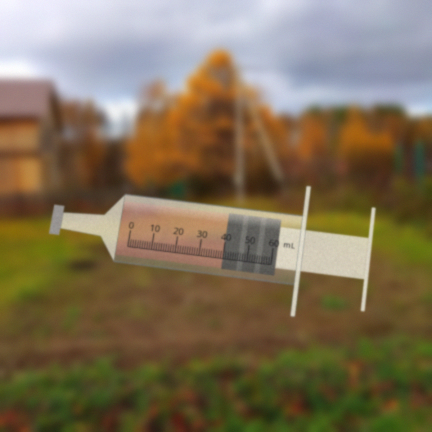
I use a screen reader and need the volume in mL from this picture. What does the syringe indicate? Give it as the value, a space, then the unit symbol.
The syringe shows 40 mL
